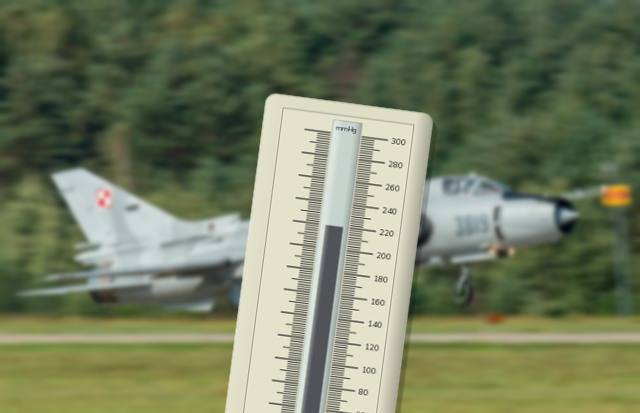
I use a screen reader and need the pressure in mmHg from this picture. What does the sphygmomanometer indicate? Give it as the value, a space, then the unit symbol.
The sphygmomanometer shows 220 mmHg
